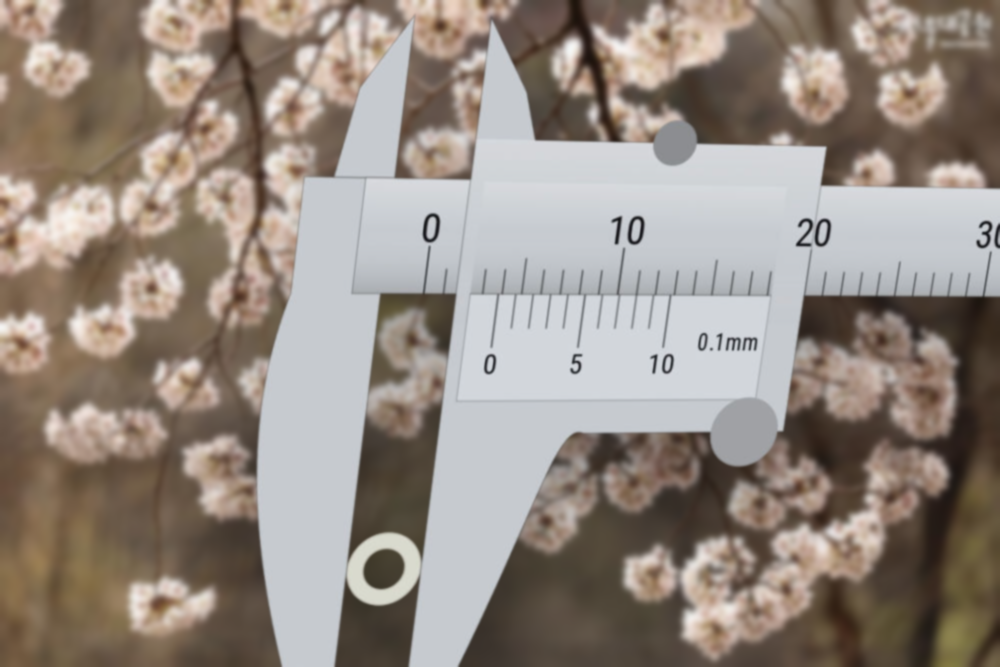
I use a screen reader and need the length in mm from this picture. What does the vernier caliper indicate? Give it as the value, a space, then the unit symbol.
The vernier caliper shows 3.8 mm
